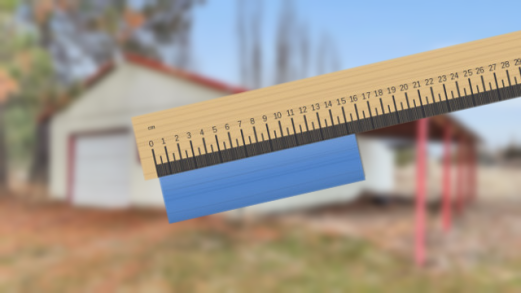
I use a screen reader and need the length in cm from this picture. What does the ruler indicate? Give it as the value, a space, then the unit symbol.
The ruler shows 15.5 cm
